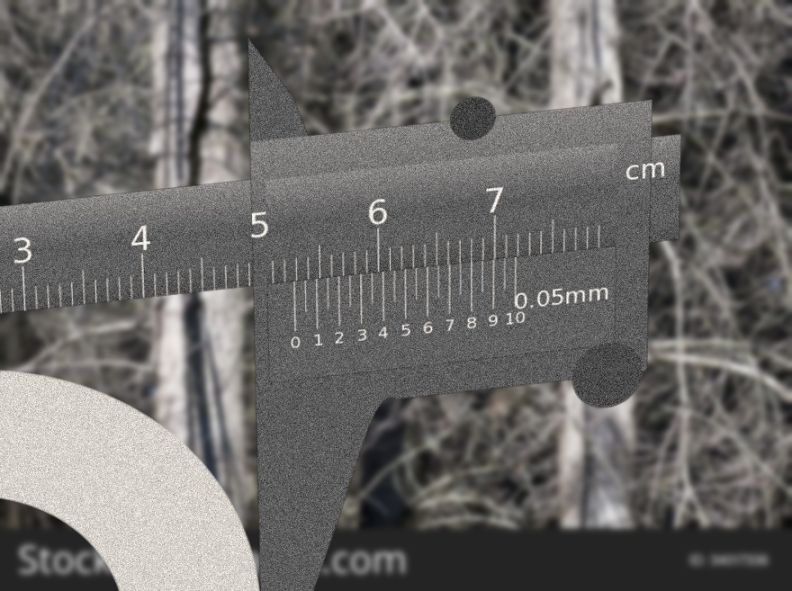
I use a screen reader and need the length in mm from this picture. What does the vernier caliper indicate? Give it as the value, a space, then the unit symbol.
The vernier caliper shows 52.8 mm
